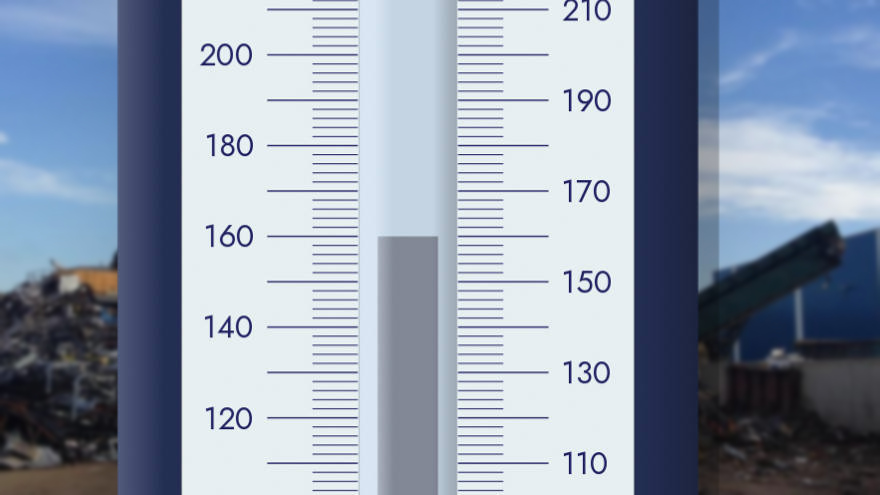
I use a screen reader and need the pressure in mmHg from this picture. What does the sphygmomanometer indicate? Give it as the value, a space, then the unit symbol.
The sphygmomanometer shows 160 mmHg
